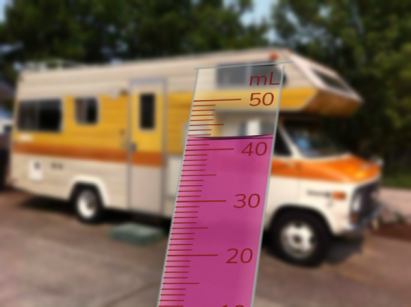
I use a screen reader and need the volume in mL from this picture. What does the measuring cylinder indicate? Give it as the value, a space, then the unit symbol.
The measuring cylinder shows 42 mL
